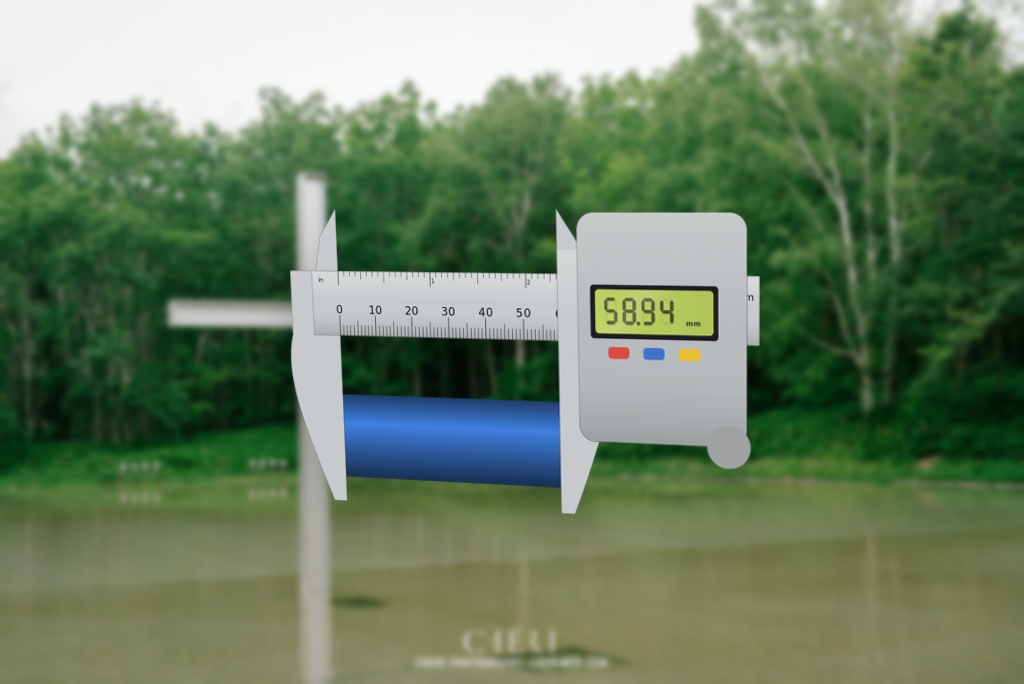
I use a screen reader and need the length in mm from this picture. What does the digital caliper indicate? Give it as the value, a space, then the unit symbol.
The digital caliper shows 58.94 mm
